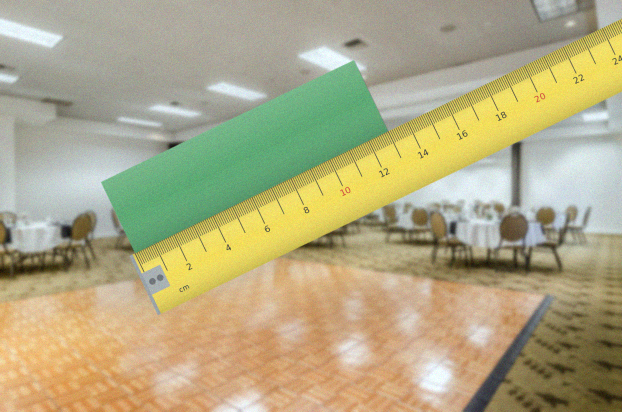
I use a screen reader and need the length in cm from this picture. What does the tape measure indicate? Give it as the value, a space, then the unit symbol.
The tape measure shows 13 cm
